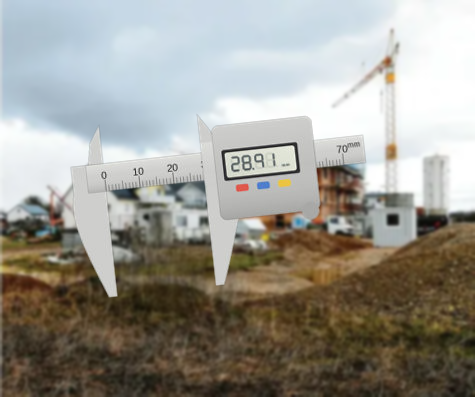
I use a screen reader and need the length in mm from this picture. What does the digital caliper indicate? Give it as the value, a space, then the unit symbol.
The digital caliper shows 28.91 mm
